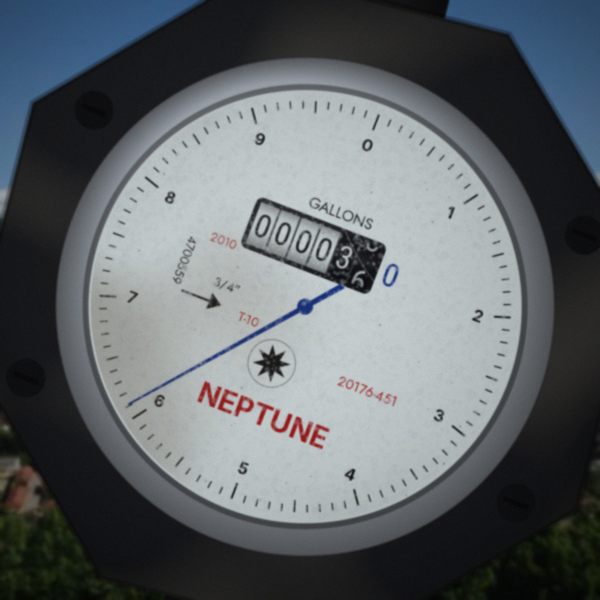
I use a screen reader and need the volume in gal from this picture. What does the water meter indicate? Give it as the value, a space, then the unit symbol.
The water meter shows 356.1 gal
